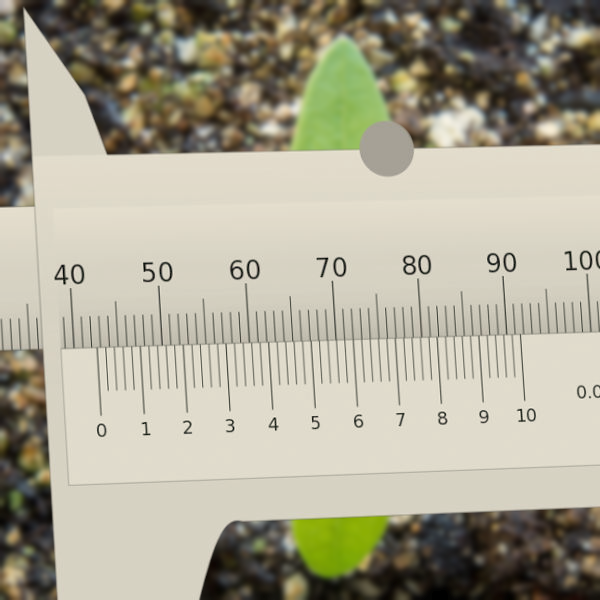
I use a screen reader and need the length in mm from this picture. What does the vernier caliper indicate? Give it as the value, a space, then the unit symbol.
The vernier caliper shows 42.6 mm
